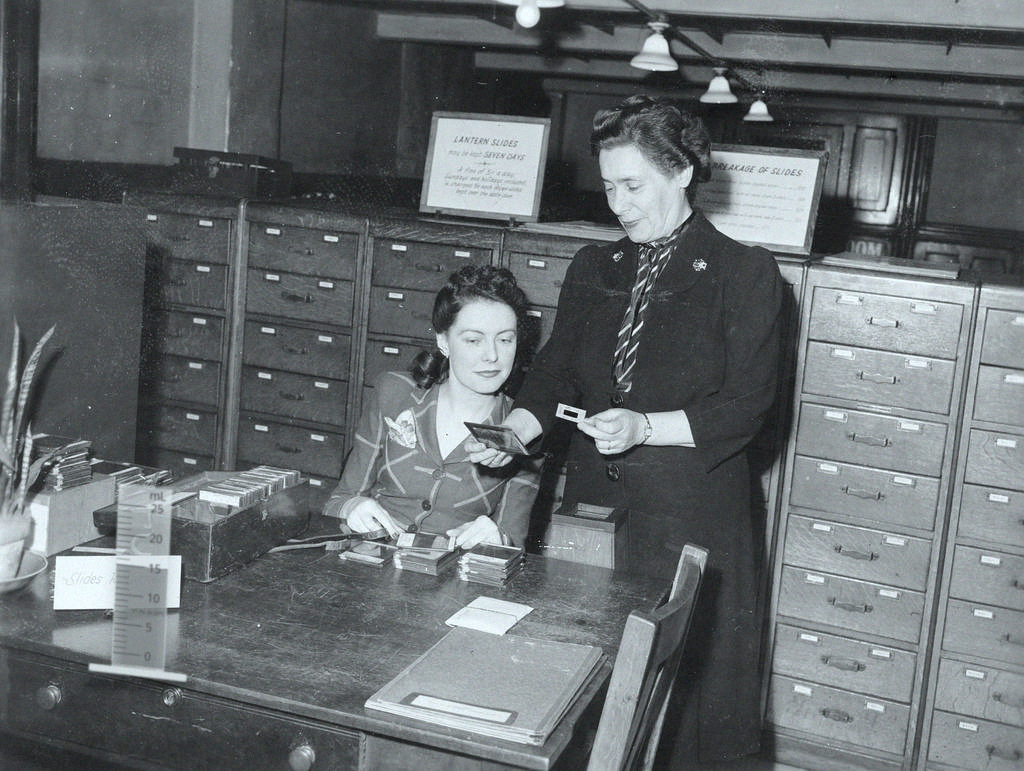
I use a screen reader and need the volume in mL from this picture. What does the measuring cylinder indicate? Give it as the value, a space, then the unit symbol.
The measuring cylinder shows 15 mL
